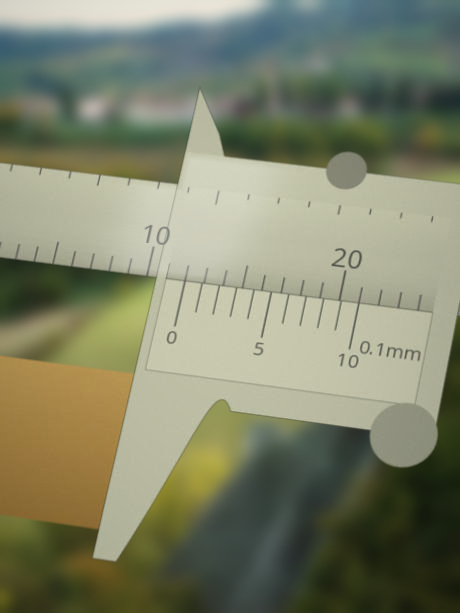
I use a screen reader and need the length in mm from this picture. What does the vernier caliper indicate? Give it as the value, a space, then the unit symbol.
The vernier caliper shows 12.0 mm
